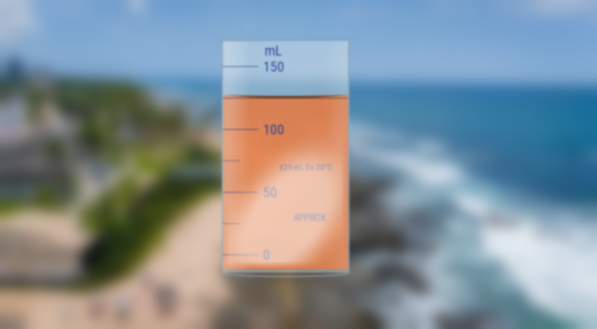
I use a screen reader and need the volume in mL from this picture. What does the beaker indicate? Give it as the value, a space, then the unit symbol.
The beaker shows 125 mL
